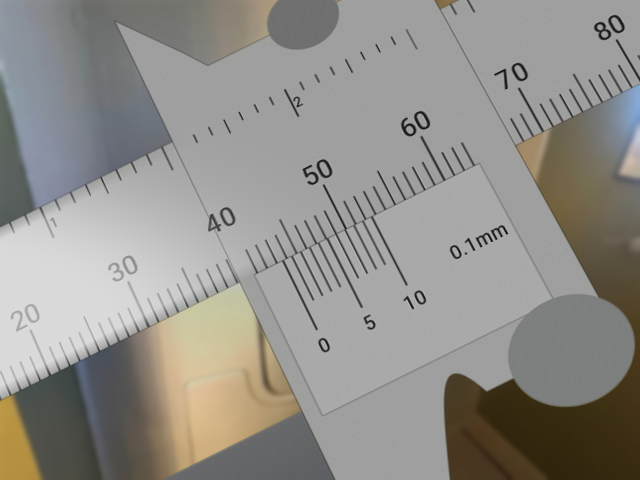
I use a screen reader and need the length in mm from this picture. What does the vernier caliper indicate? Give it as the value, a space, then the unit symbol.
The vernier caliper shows 43.6 mm
